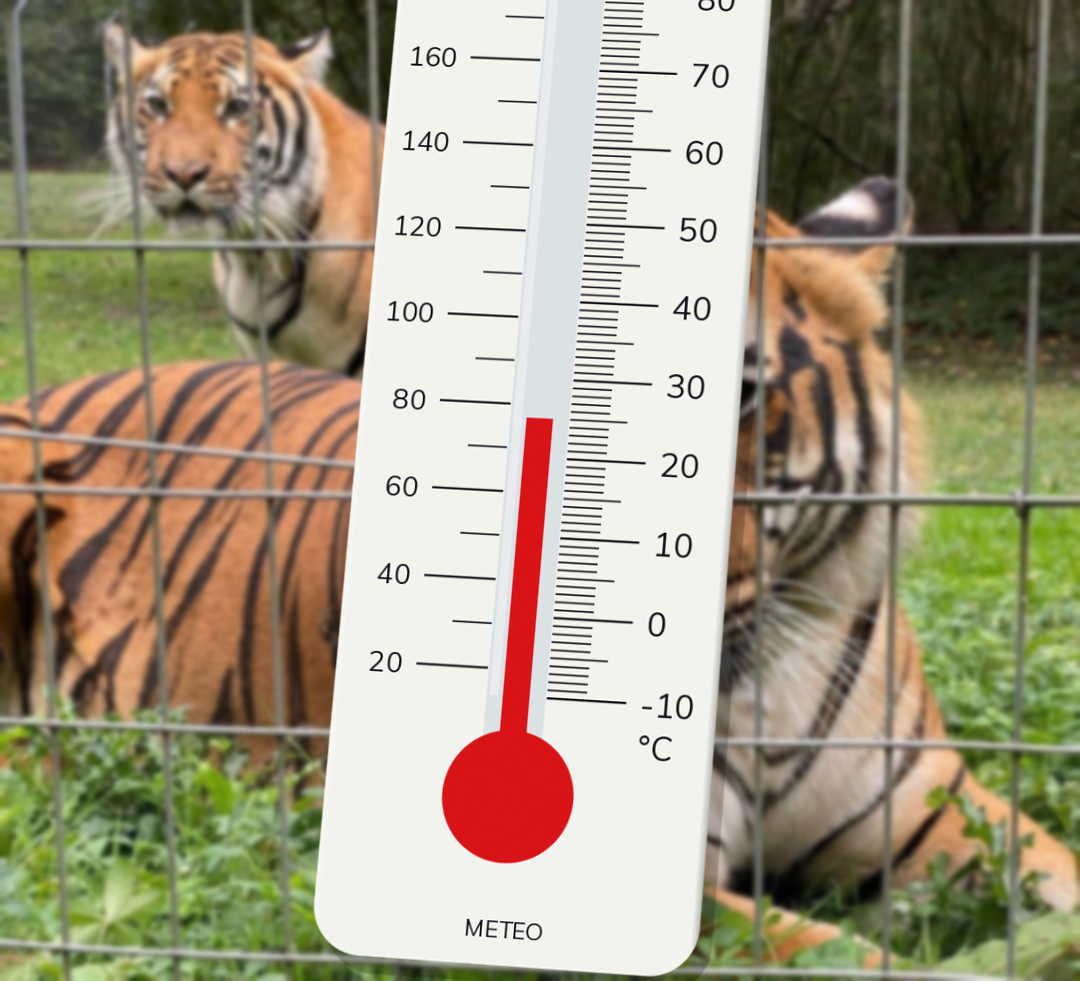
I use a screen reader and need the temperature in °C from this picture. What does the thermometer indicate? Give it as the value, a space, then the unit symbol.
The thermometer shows 25 °C
